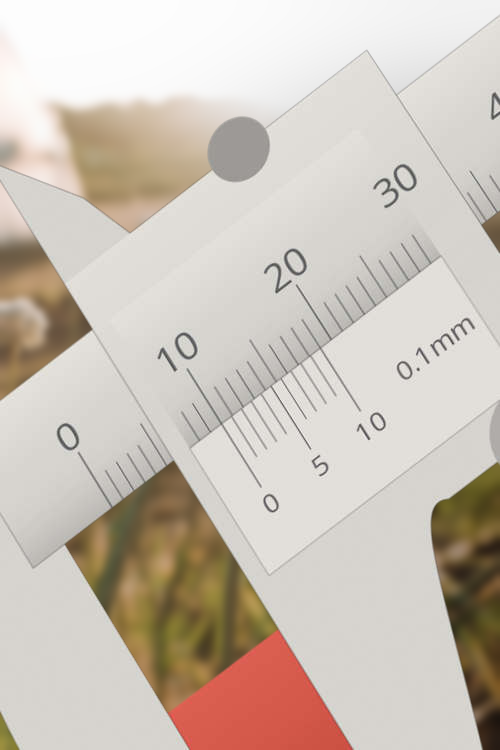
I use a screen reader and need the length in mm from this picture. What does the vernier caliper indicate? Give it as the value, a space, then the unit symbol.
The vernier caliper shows 10.0 mm
